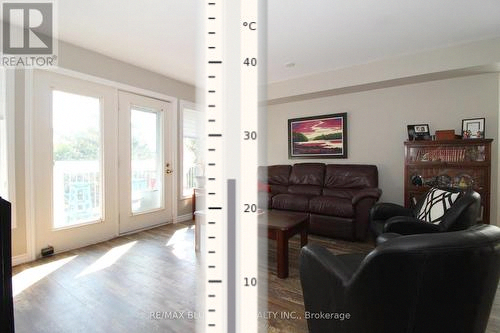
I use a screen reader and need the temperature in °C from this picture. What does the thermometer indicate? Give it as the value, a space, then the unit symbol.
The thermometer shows 24 °C
